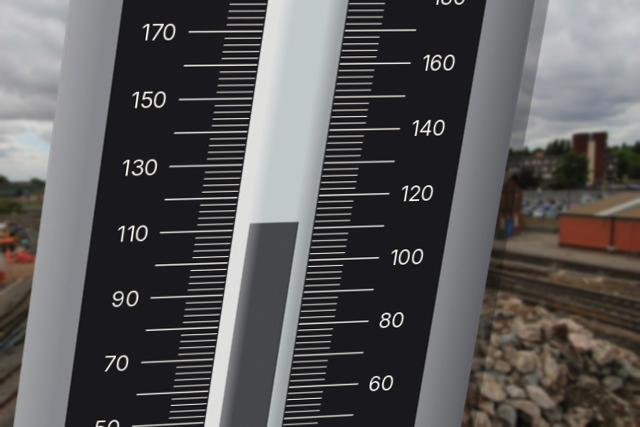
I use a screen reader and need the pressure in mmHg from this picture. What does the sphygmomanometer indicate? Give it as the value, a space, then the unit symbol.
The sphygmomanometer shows 112 mmHg
